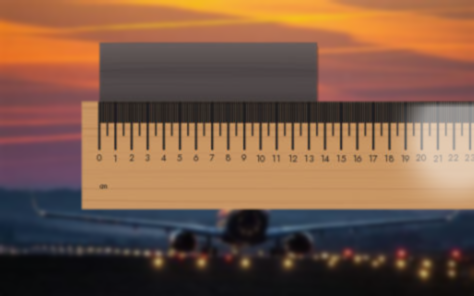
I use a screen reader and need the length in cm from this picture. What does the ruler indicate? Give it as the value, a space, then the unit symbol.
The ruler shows 13.5 cm
